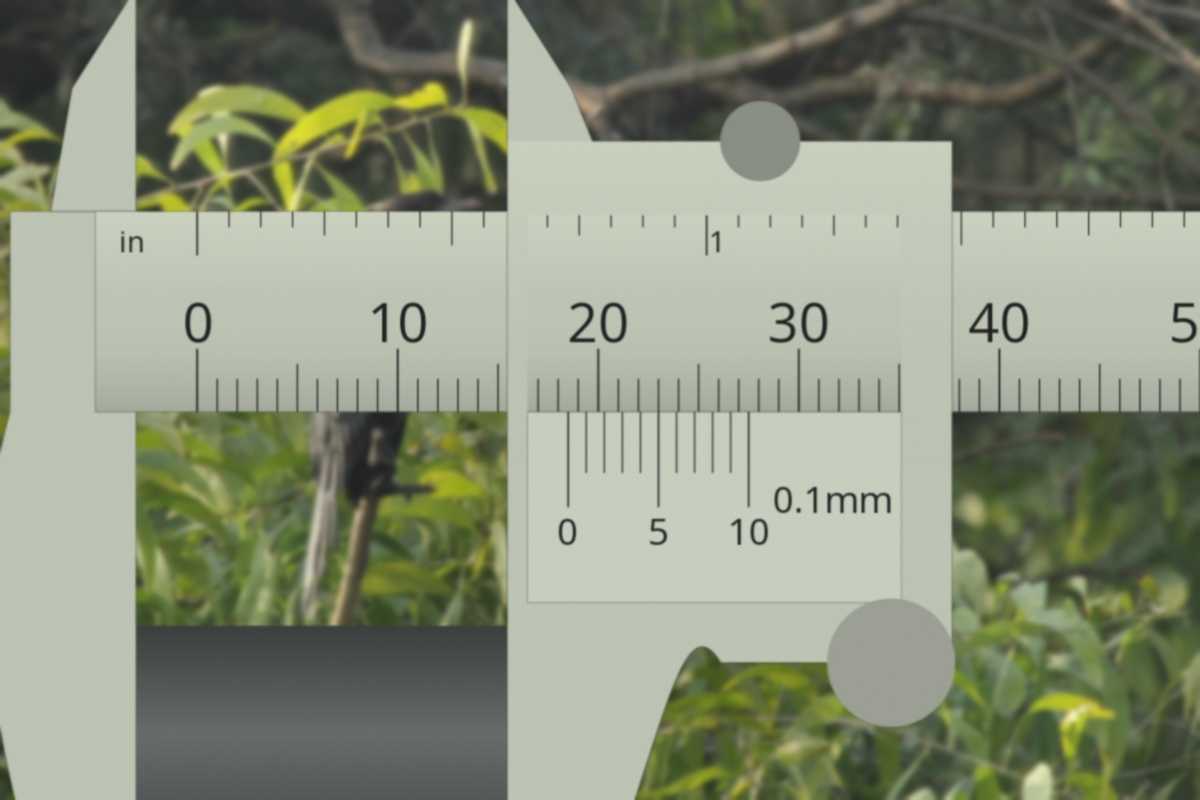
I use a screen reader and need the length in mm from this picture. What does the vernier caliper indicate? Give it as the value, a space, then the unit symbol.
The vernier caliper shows 18.5 mm
